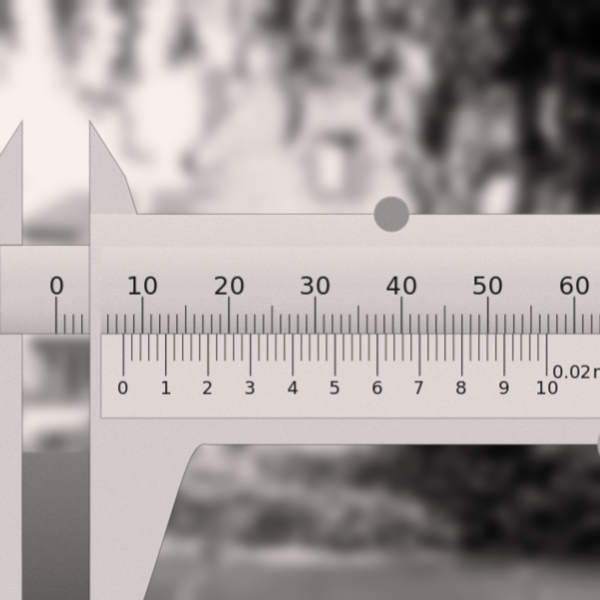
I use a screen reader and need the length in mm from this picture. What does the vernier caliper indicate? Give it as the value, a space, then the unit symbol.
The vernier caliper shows 7.8 mm
